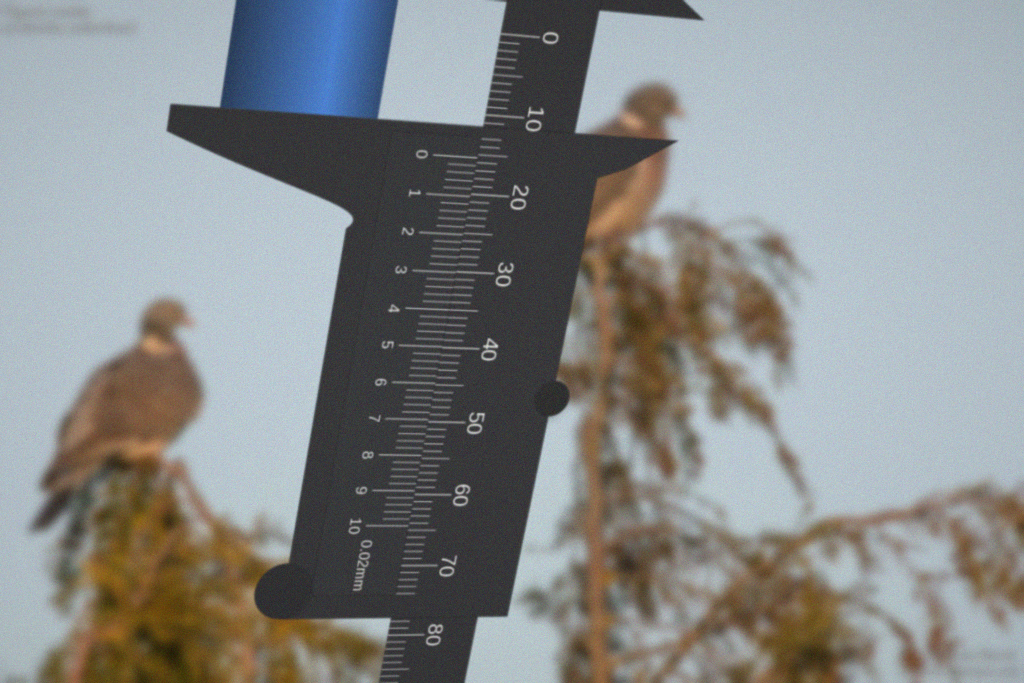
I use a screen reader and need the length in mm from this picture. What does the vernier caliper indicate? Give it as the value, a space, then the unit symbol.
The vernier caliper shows 15.4 mm
